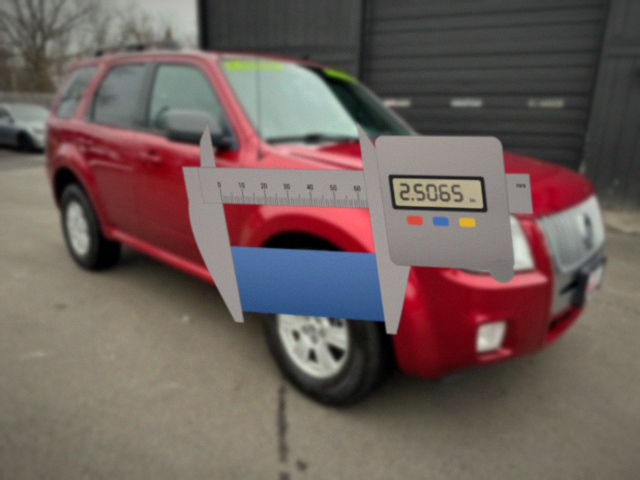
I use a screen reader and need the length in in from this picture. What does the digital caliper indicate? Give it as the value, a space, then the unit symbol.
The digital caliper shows 2.5065 in
